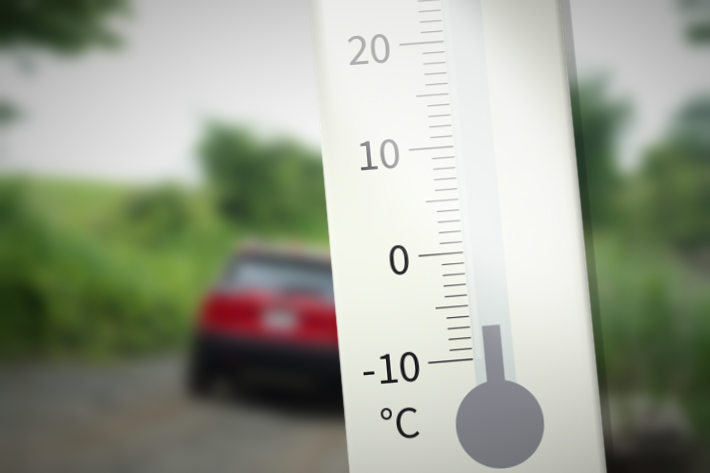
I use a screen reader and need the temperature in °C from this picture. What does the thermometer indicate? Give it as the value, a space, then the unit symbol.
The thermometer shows -7 °C
